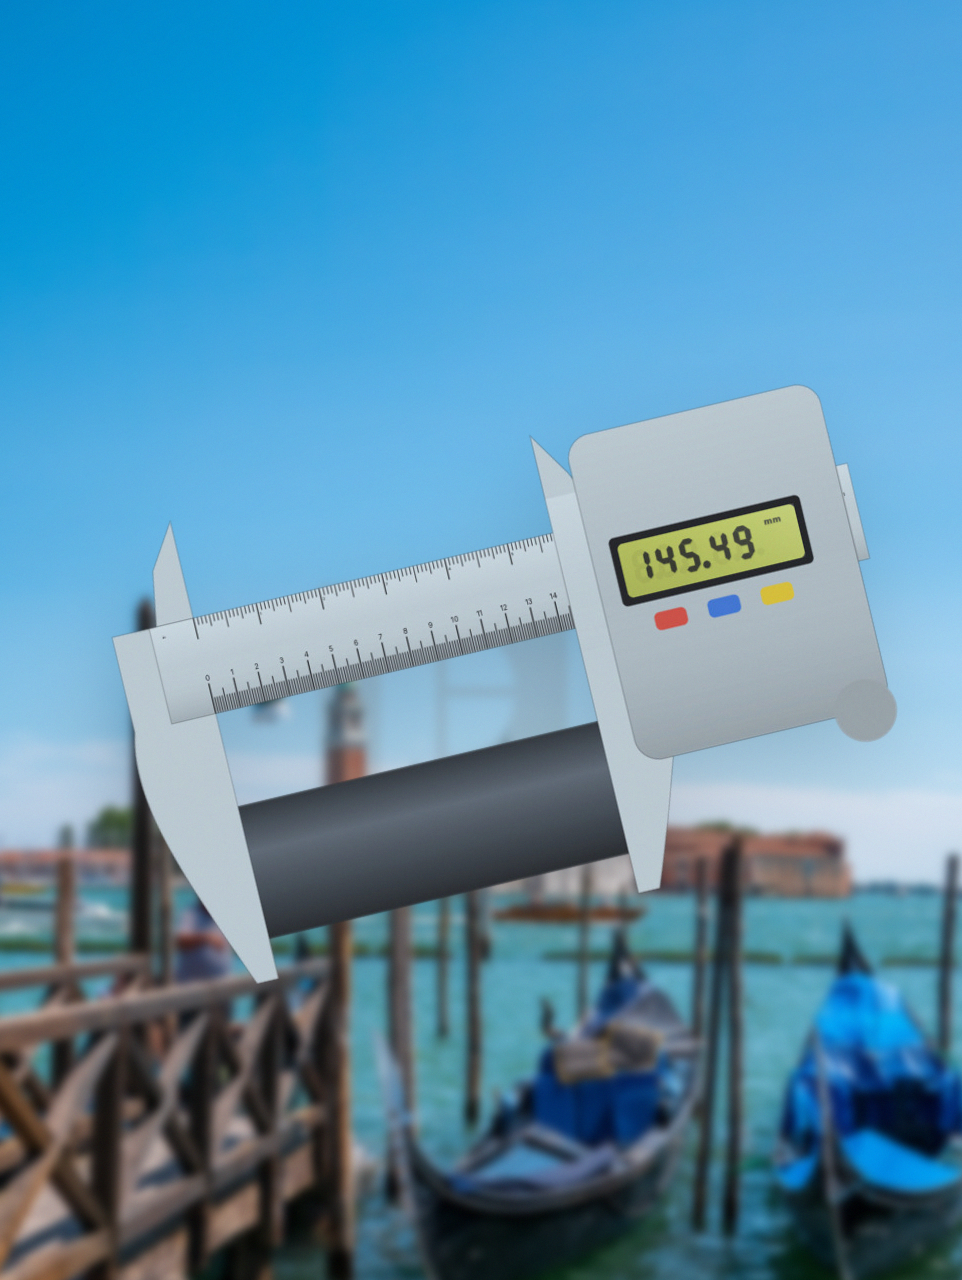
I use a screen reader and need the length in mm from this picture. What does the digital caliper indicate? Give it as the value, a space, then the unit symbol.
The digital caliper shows 145.49 mm
